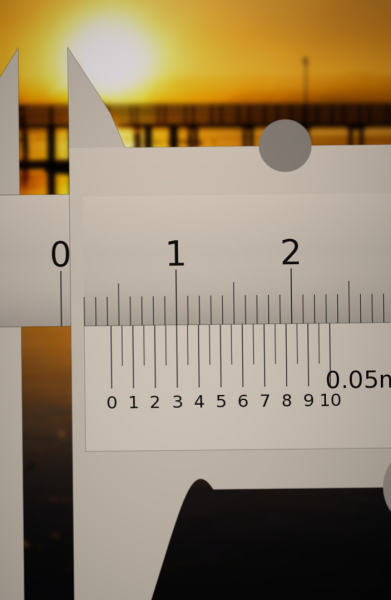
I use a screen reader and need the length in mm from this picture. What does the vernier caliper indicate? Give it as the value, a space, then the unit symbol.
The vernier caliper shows 4.3 mm
